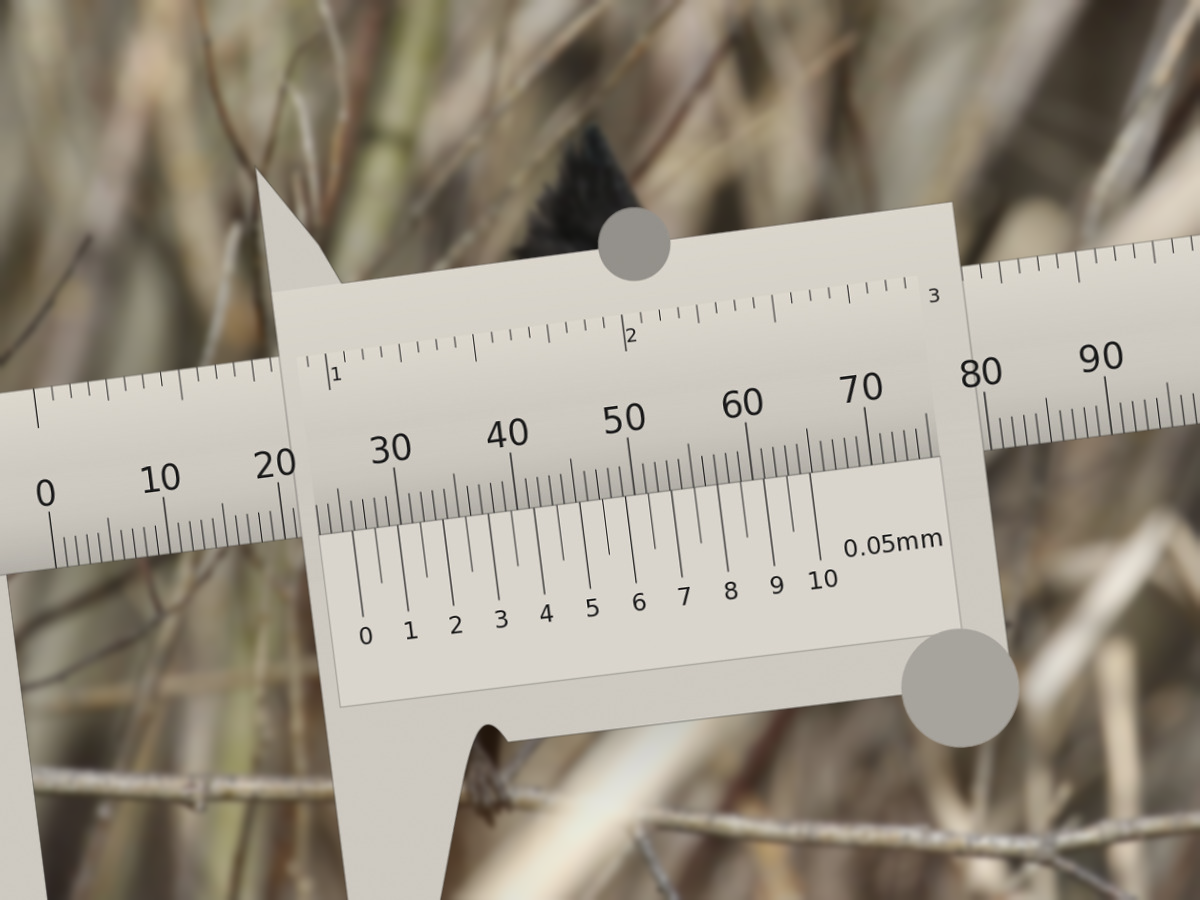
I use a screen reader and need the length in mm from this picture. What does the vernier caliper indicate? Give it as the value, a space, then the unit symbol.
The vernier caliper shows 25.8 mm
